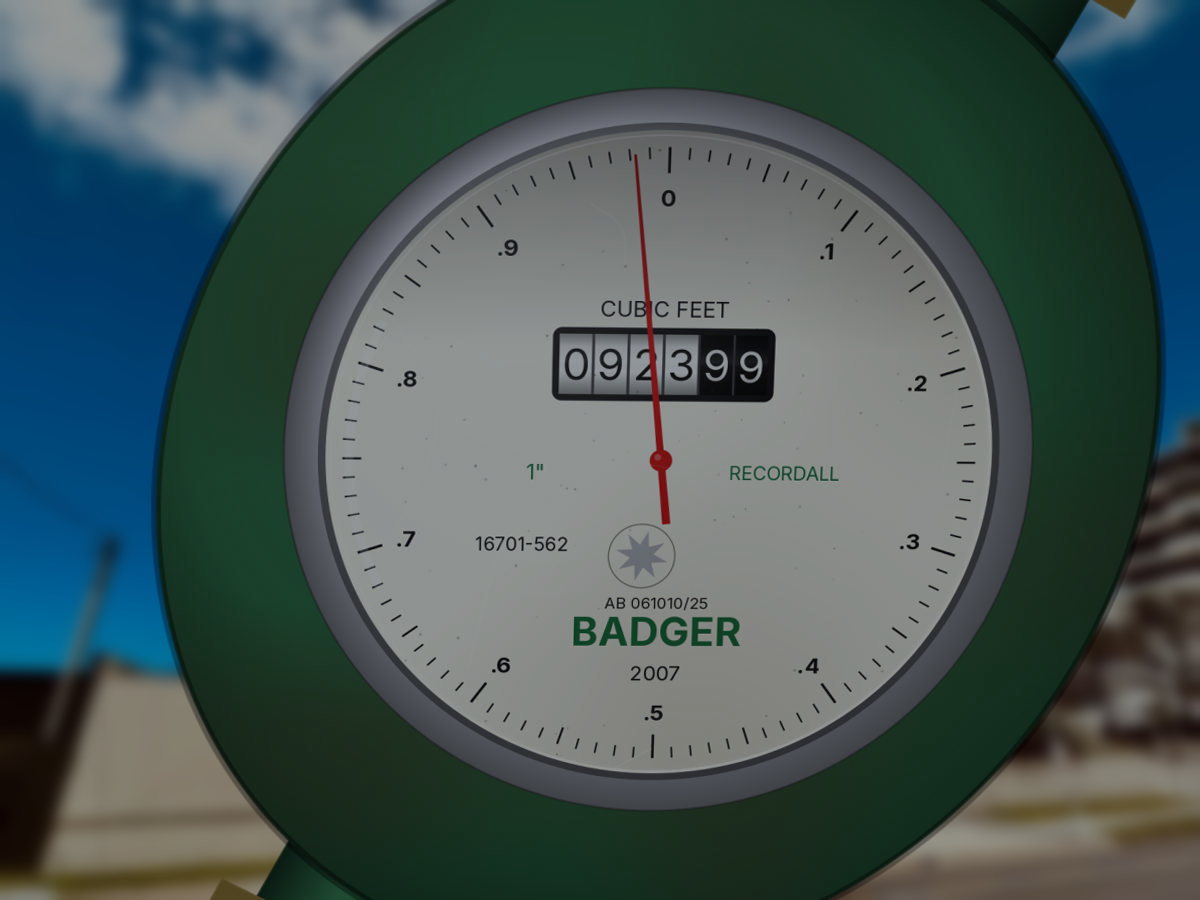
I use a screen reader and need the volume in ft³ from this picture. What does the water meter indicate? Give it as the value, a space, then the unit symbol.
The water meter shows 92398.98 ft³
